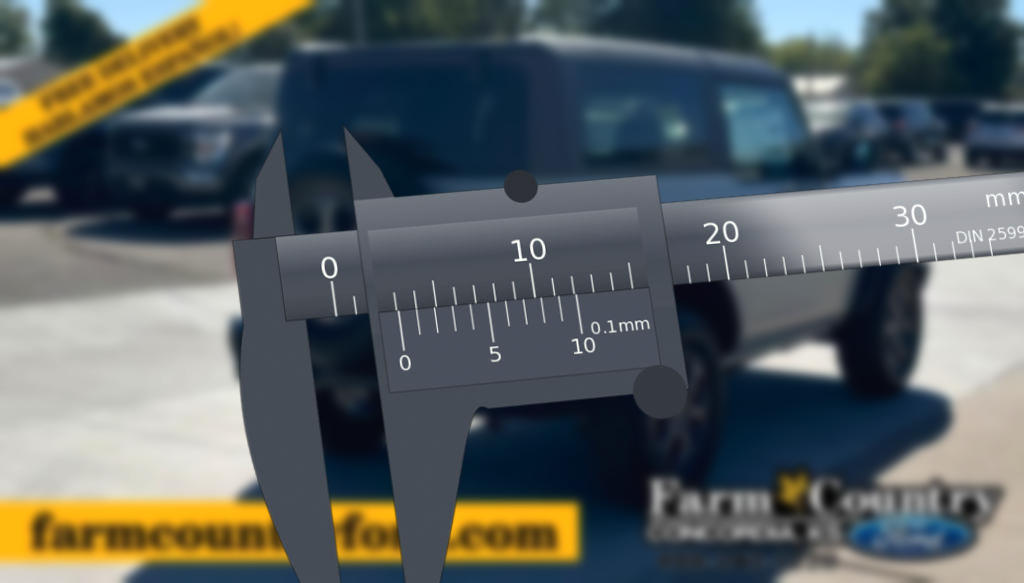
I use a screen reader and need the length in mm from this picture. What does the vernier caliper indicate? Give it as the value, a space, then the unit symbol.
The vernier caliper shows 3.1 mm
